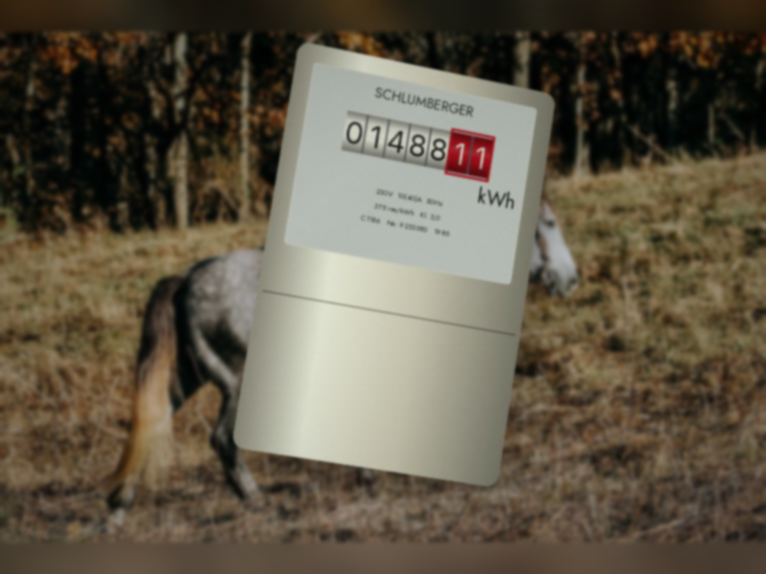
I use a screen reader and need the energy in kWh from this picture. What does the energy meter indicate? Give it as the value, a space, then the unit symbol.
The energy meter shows 1488.11 kWh
